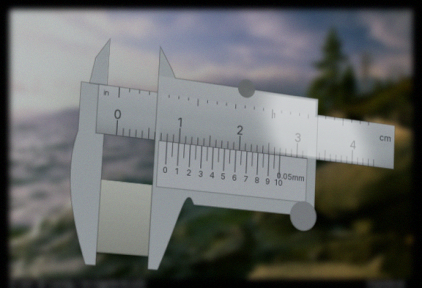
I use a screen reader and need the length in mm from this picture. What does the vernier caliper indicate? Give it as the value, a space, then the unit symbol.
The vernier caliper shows 8.0 mm
